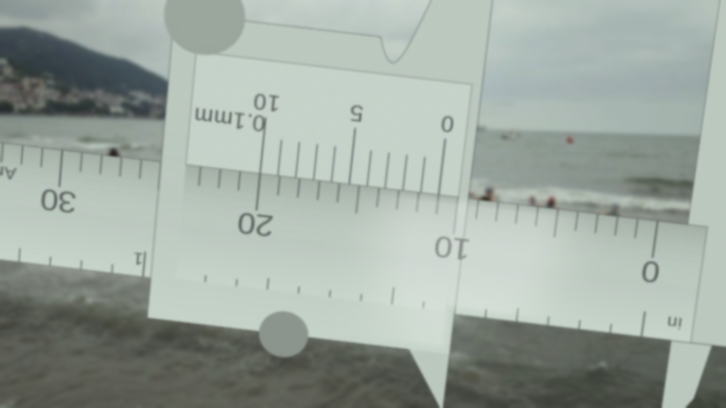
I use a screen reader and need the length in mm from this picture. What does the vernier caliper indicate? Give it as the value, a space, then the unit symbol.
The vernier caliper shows 11.0 mm
